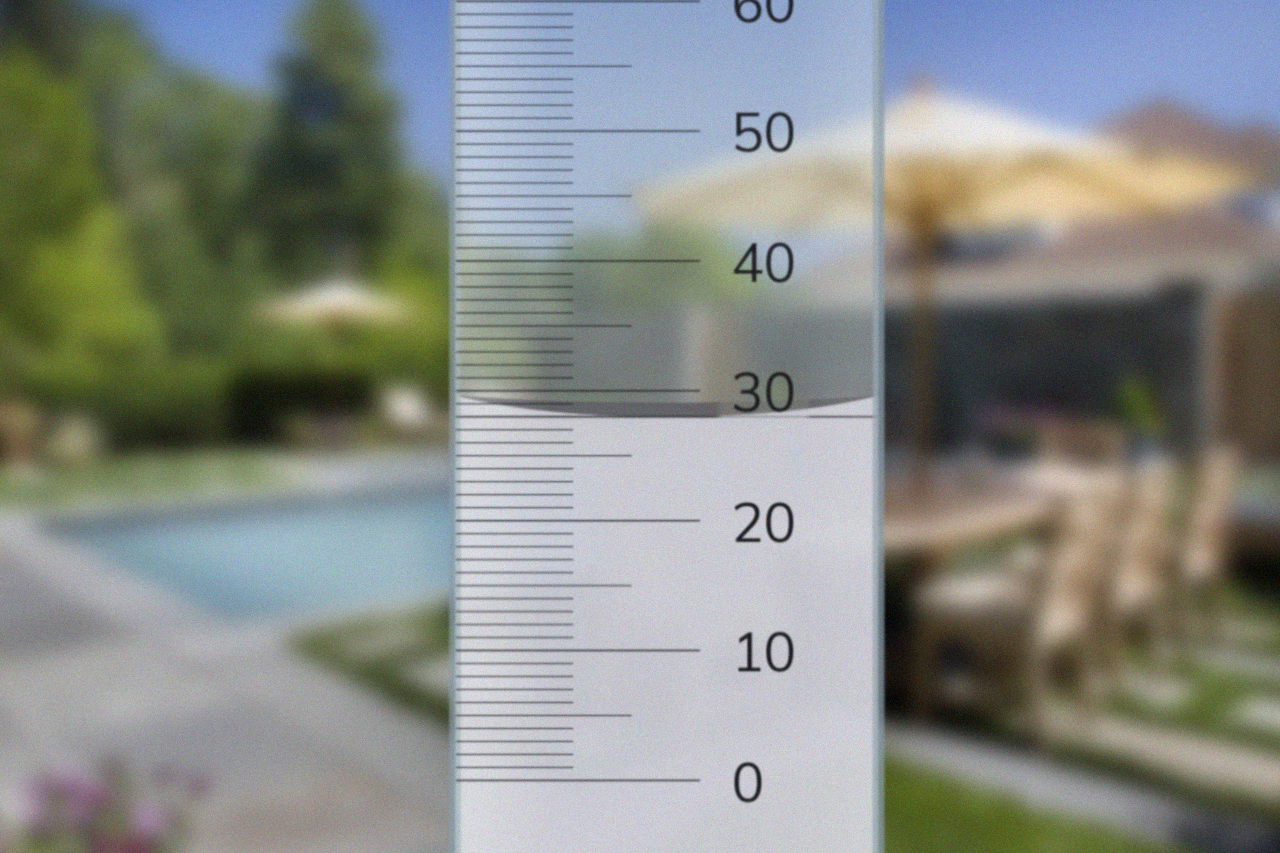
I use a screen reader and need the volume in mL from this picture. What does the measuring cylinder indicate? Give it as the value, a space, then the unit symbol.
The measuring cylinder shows 28 mL
